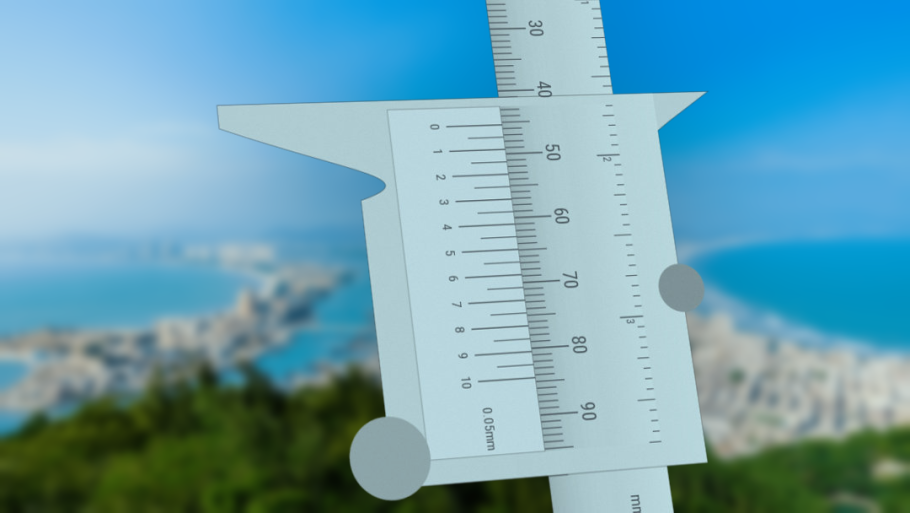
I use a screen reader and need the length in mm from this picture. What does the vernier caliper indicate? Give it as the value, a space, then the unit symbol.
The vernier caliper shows 45.4 mm
